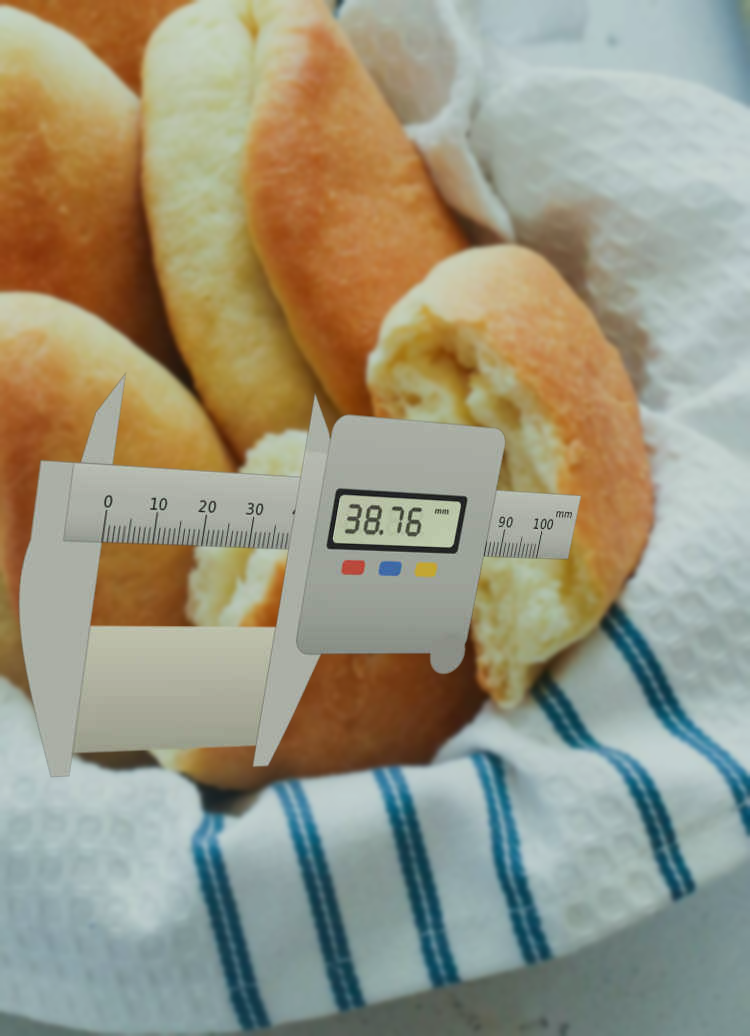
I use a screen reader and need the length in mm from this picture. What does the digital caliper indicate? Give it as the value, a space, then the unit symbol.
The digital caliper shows 38.76 mm
